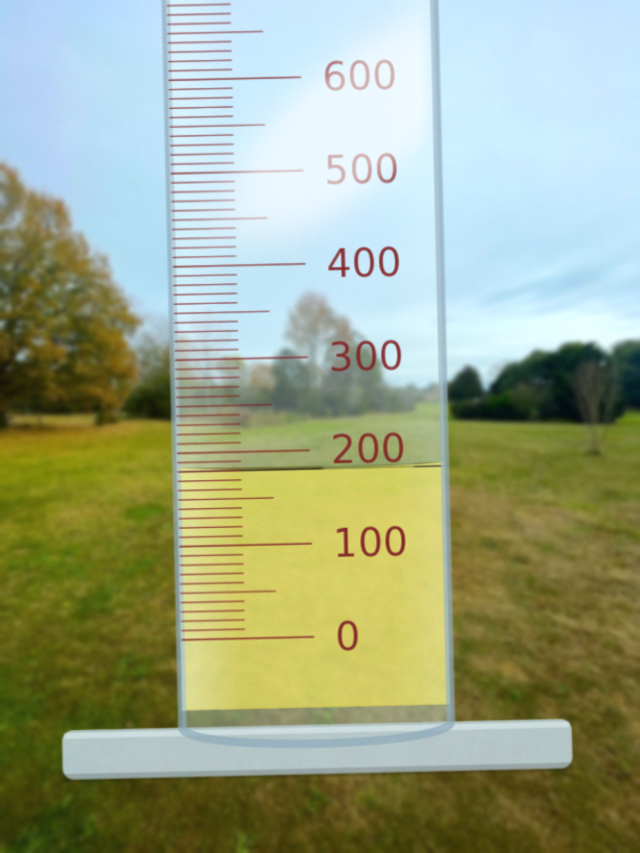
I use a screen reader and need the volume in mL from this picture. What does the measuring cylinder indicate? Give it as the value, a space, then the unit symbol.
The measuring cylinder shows 180 mL
